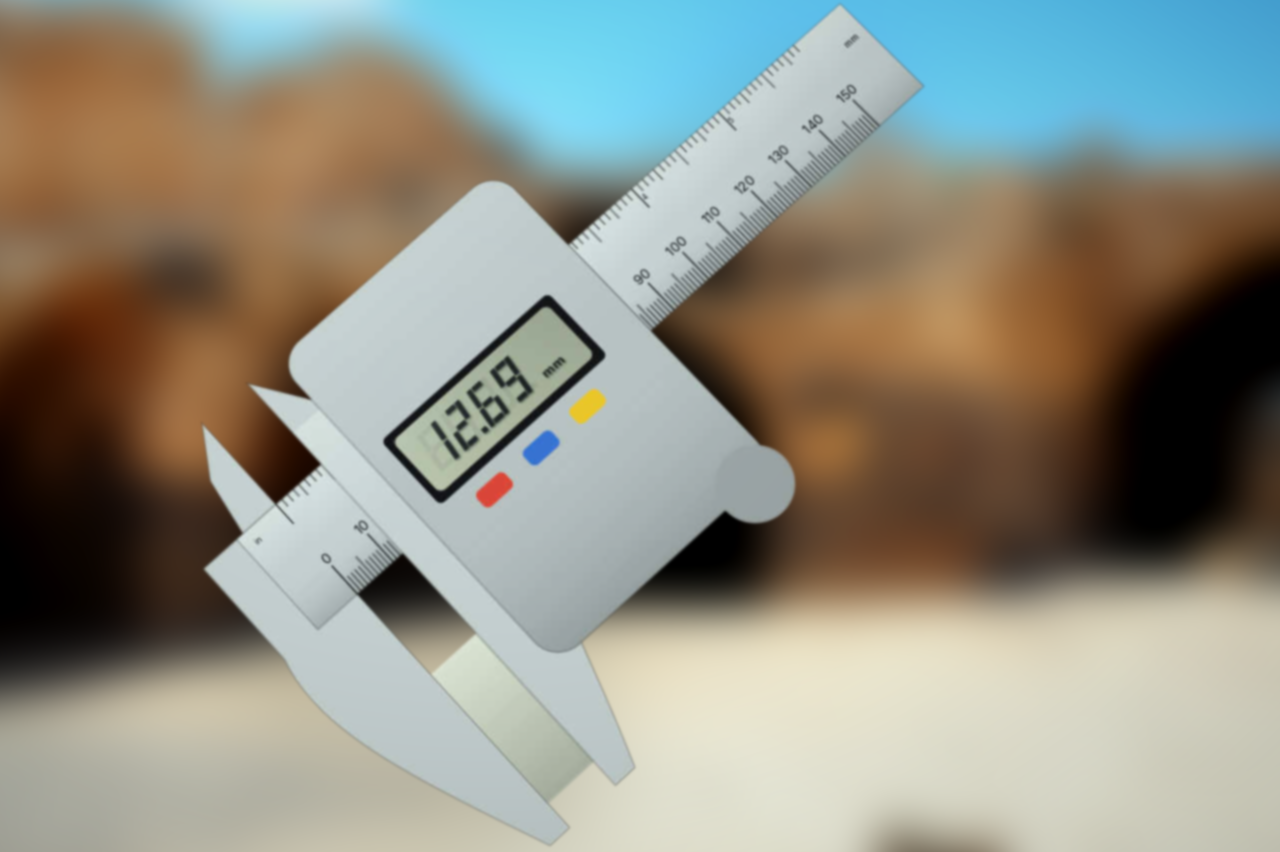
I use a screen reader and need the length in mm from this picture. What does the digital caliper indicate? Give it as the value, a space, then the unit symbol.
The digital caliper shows 12.69 mm
